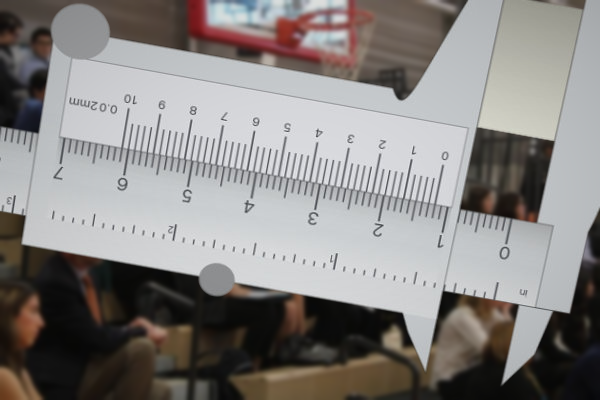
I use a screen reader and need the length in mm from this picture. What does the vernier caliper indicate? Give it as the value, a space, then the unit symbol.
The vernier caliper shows 12.0 mm
